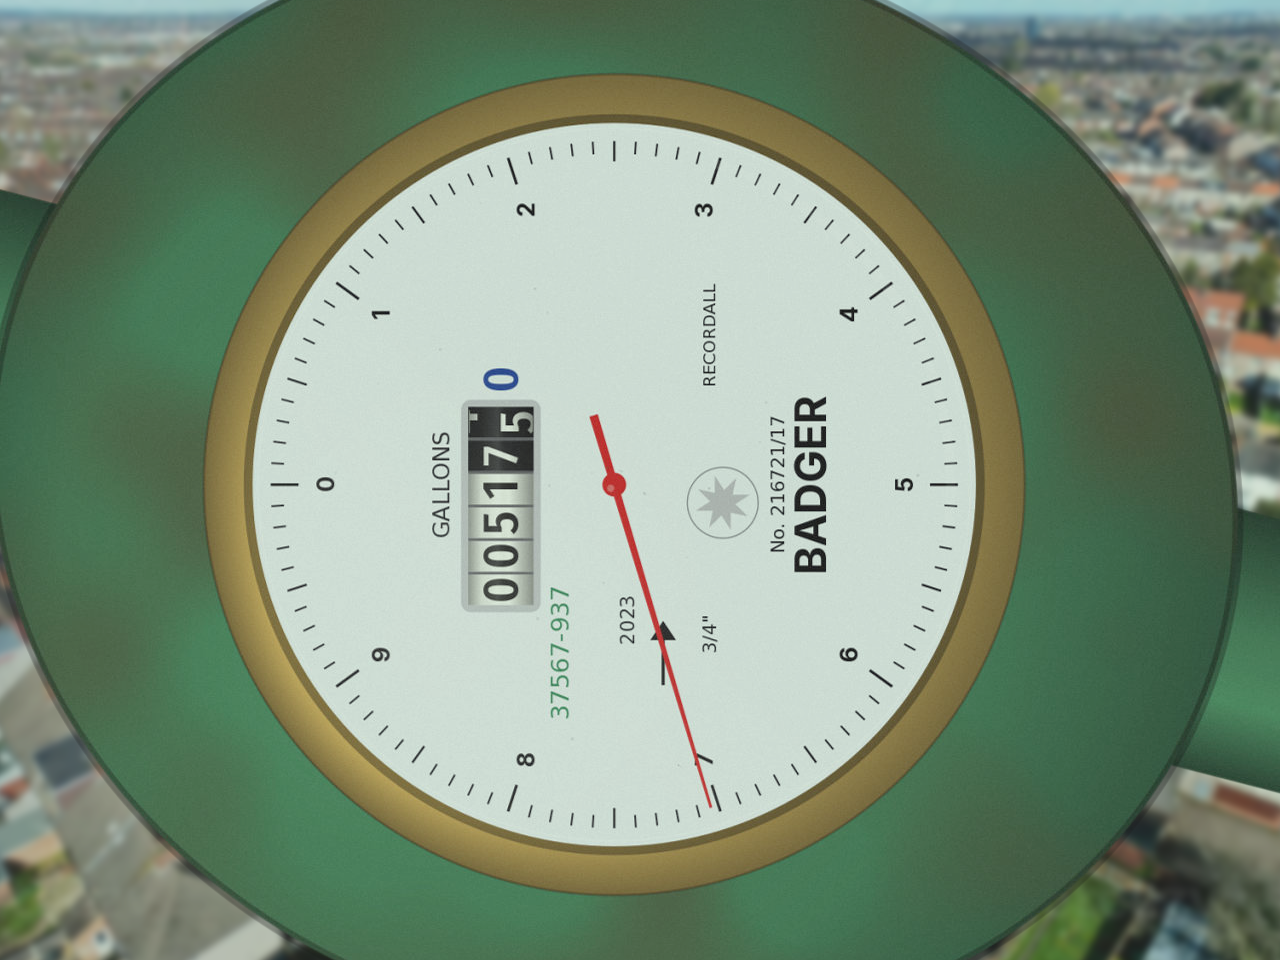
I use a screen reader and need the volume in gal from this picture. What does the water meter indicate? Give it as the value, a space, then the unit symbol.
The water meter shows 51747.0 gal
